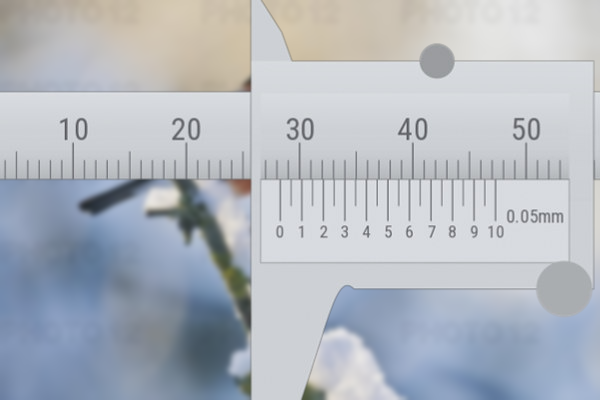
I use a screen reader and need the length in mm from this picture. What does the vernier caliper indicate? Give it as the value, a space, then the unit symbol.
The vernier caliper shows 28.3 mm
